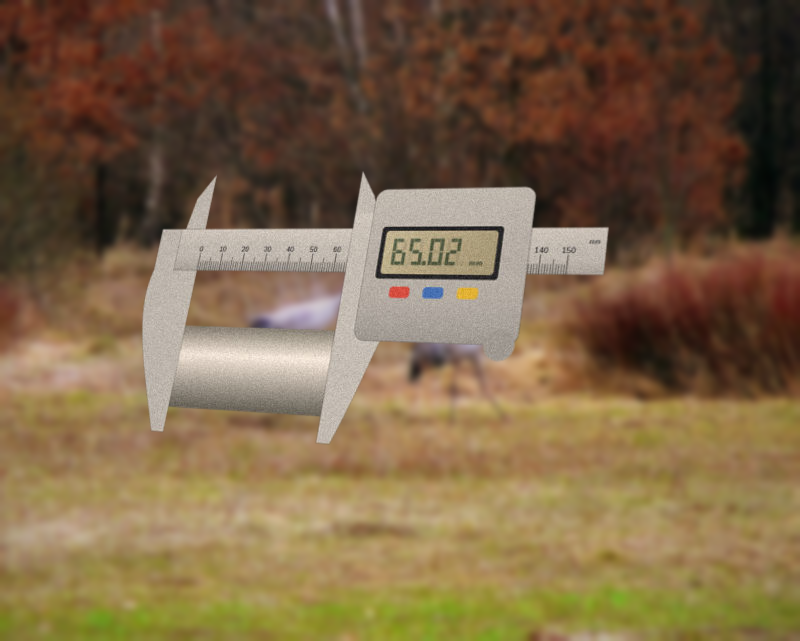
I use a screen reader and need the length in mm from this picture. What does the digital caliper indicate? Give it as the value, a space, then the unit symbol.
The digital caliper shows 65.02 mm
